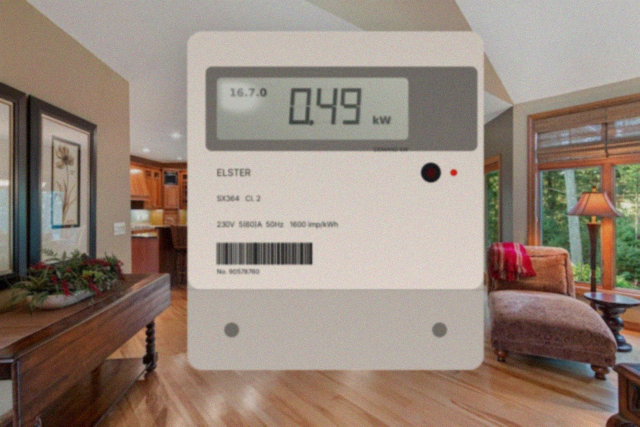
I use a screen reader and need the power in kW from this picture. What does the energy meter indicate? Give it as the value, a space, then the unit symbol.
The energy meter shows 0.49 kW
